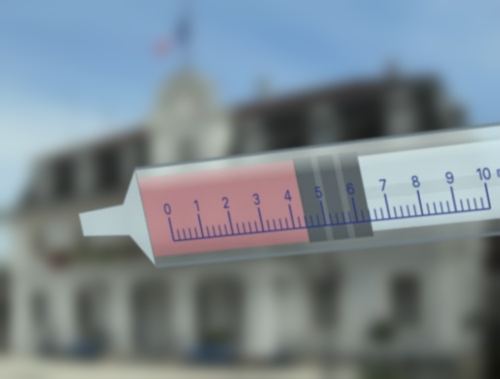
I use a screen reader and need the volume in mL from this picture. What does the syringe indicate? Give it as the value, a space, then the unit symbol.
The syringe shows 4.4 mL
